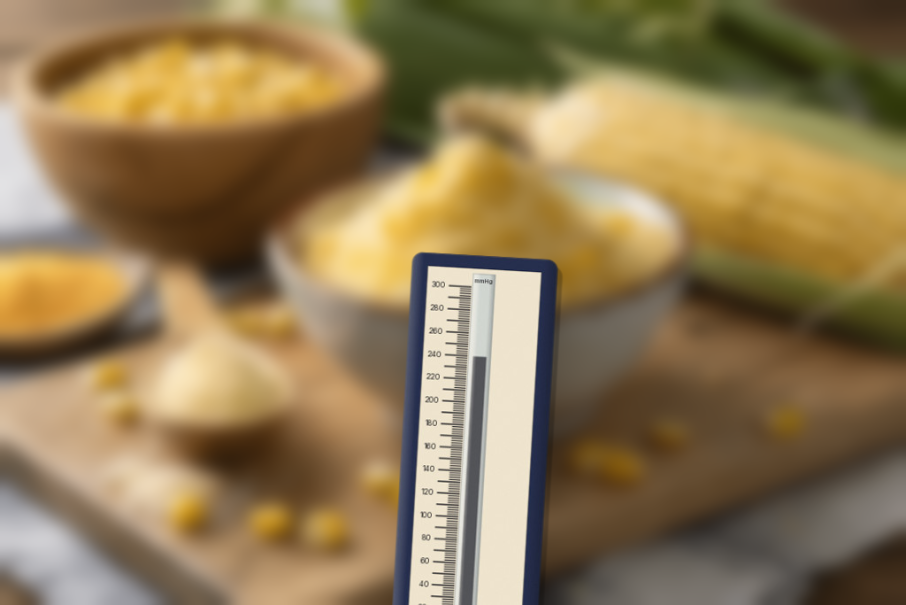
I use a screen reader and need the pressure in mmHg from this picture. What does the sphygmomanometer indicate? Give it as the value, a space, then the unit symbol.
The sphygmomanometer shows 240 mmHg
